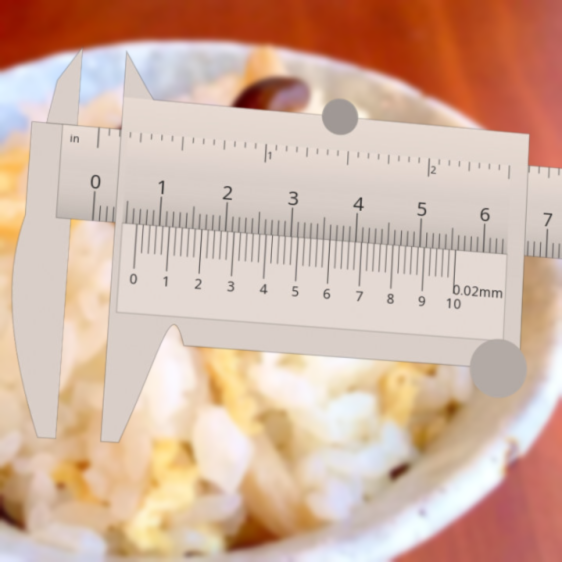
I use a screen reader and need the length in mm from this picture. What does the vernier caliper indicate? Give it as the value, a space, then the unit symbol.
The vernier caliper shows 6.6 mm
